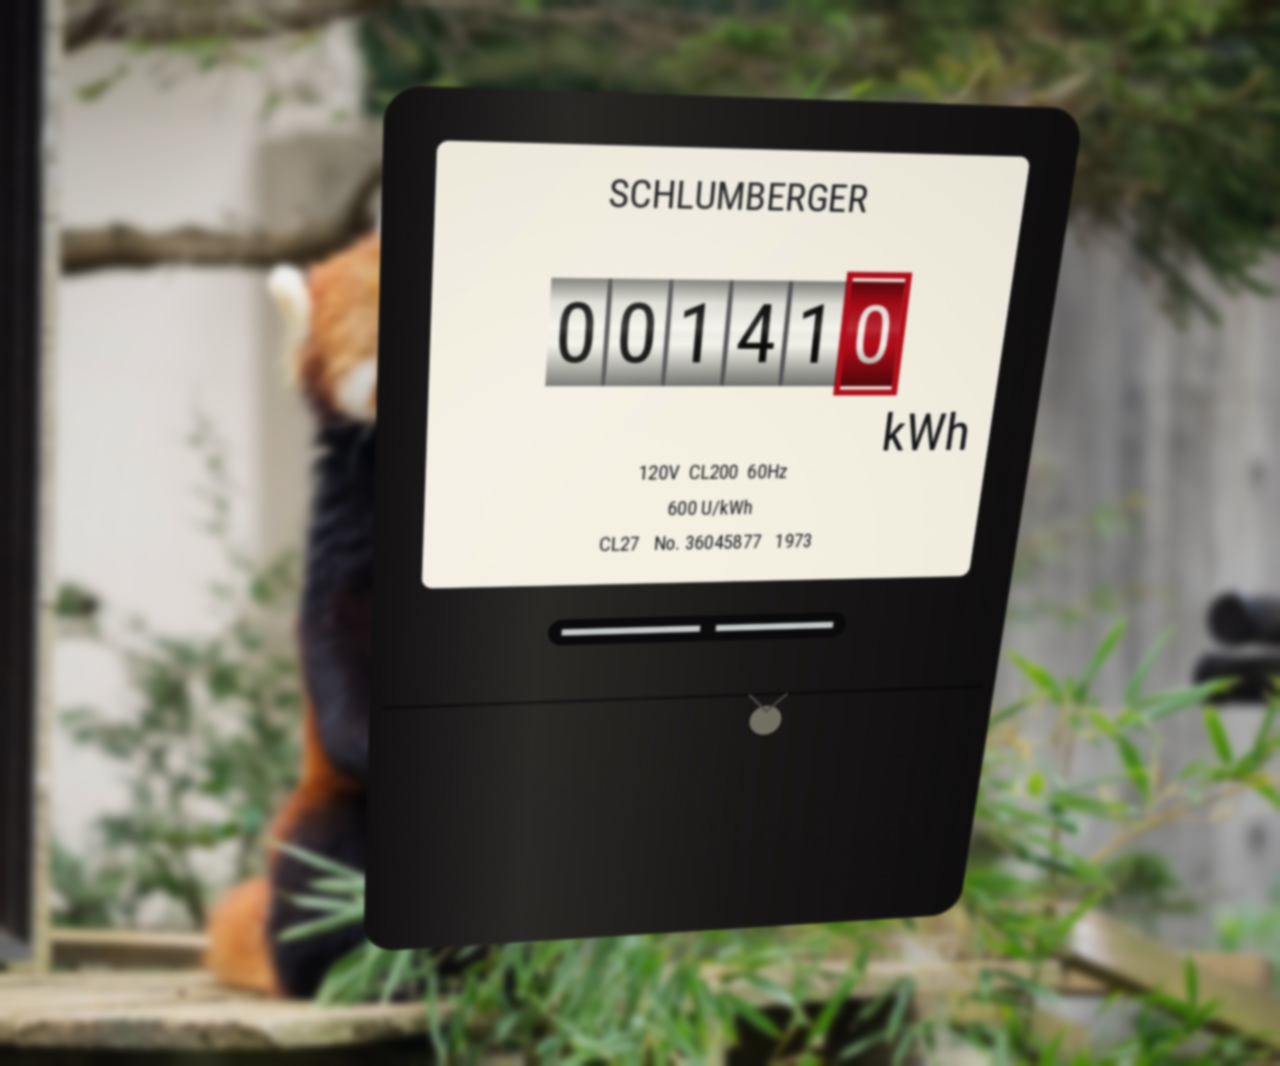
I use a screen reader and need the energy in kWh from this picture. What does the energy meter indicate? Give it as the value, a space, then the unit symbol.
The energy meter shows 141.0 kWh
